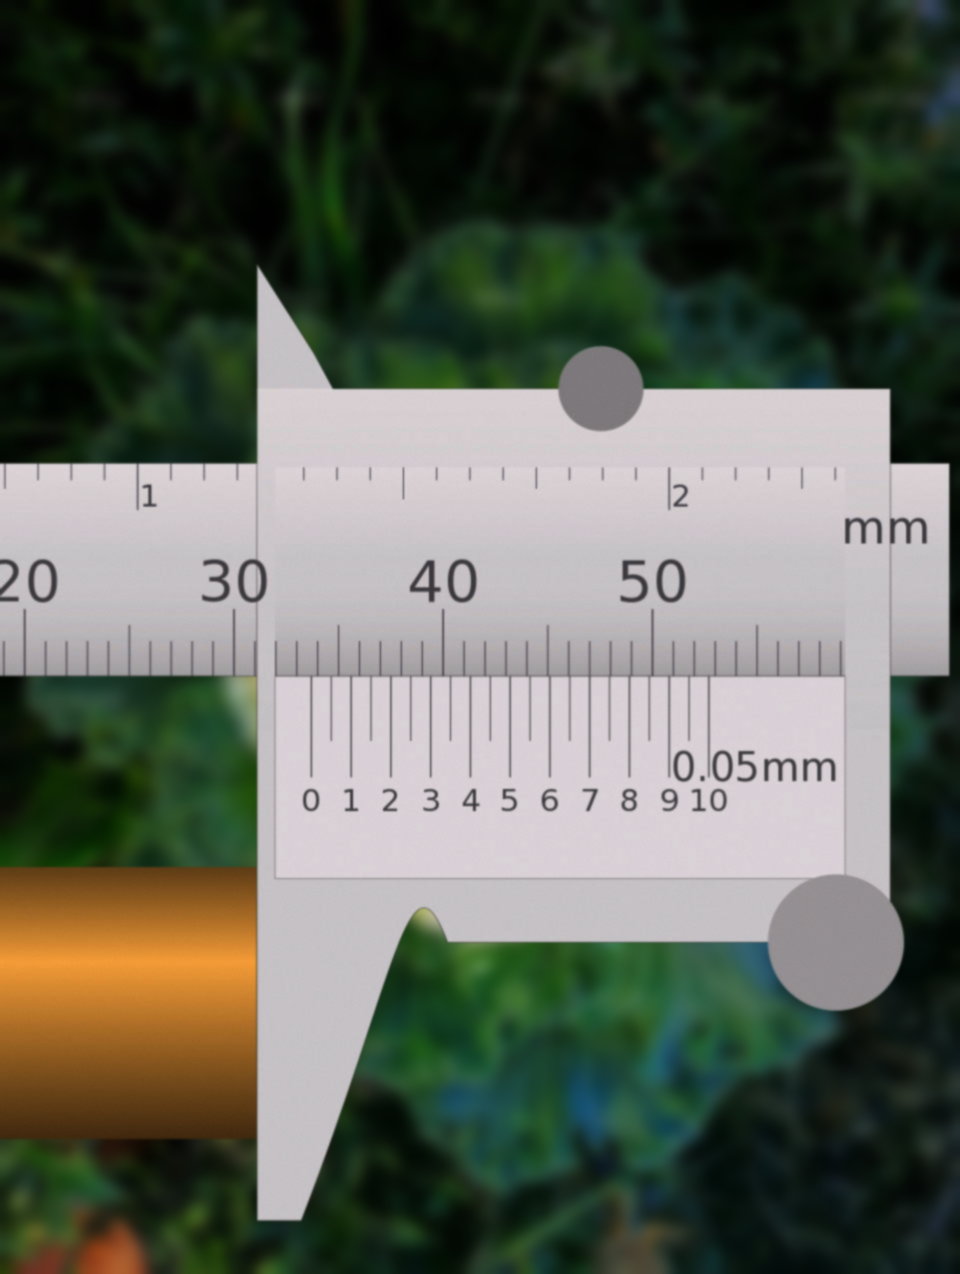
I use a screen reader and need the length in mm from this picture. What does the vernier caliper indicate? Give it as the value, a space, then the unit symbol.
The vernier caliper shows 33.7 mm
